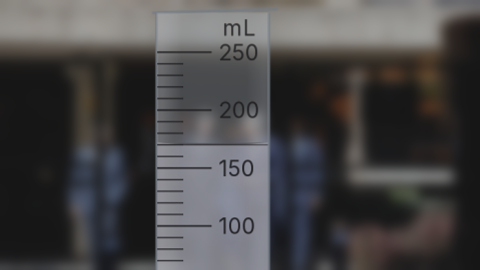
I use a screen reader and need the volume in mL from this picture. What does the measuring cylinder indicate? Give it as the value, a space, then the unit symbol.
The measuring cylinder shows 170 mL
